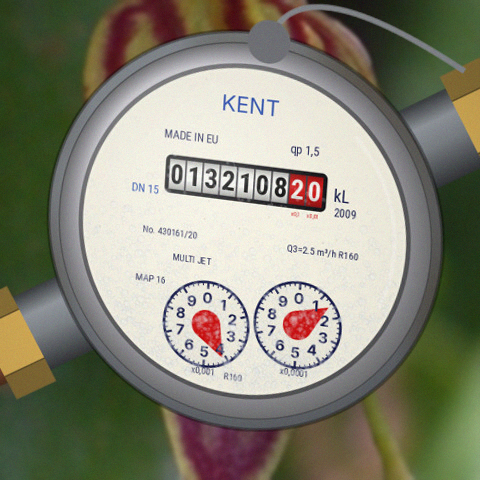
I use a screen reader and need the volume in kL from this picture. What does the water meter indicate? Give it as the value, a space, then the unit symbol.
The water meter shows 132108.2041 kL
